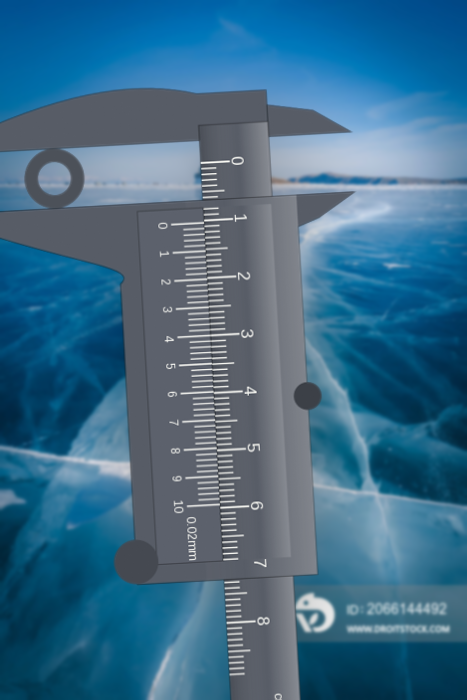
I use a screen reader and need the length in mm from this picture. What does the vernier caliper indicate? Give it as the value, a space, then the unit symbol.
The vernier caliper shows 10.4 mm
